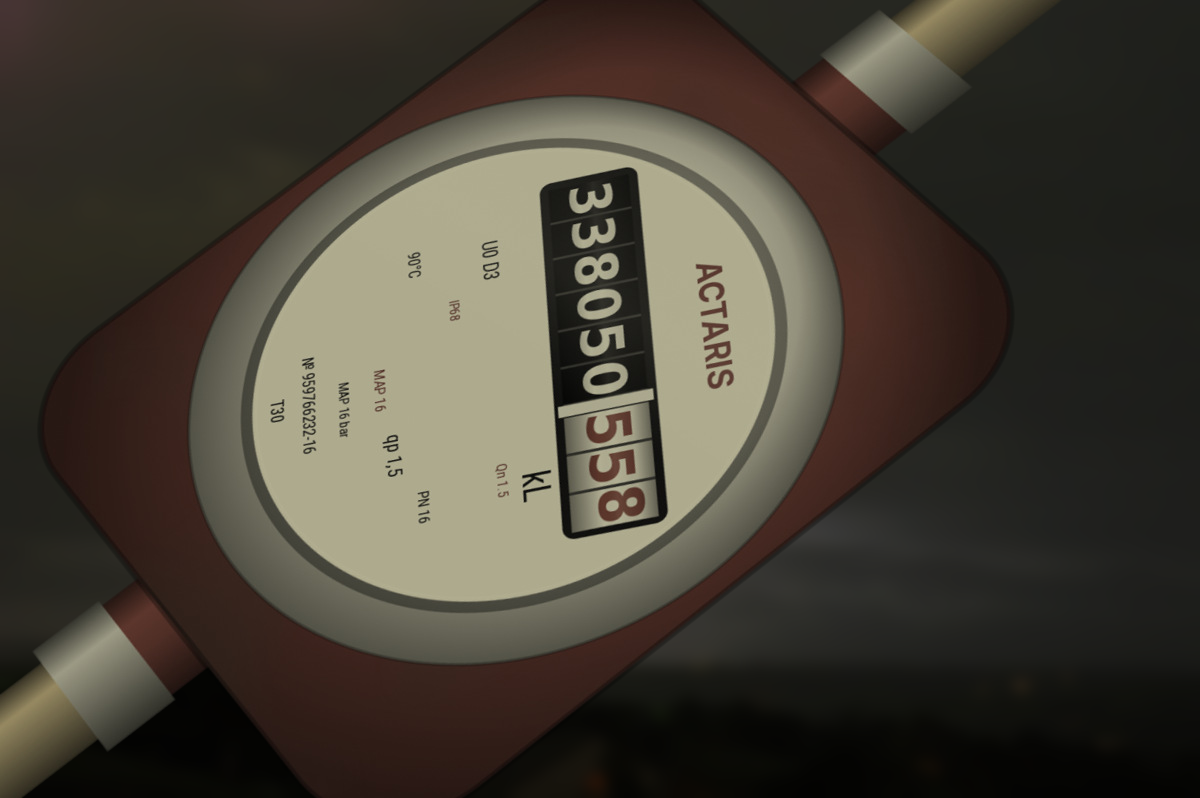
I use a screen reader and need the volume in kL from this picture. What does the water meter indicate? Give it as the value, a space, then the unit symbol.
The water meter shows 338050.558 kL
